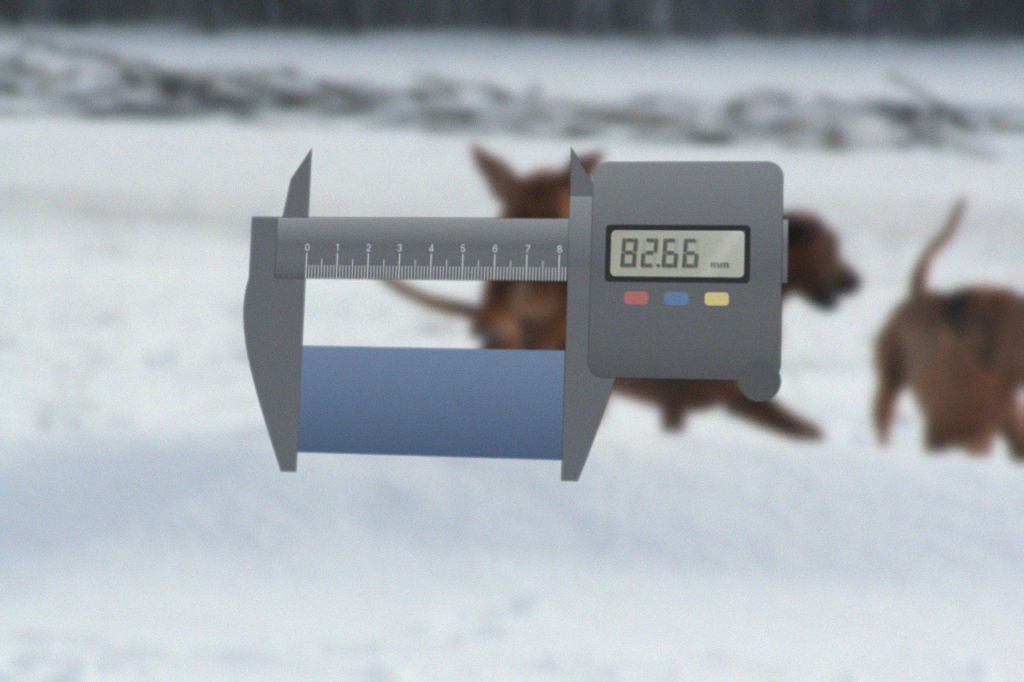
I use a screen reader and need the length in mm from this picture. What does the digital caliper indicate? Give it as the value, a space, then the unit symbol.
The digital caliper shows 82.66 mm
